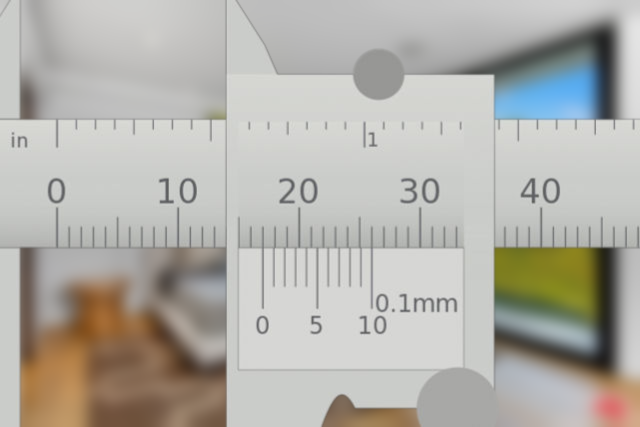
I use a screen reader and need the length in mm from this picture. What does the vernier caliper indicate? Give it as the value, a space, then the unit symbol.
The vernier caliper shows 17.0 mm
